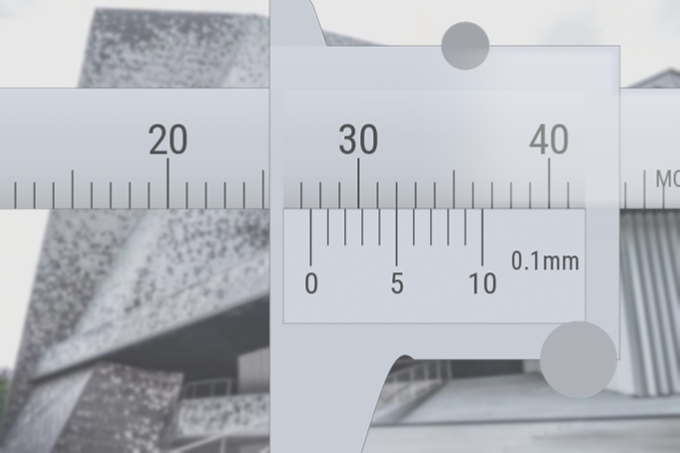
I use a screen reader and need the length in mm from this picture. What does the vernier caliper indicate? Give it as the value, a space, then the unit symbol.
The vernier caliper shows 27.5 mm
